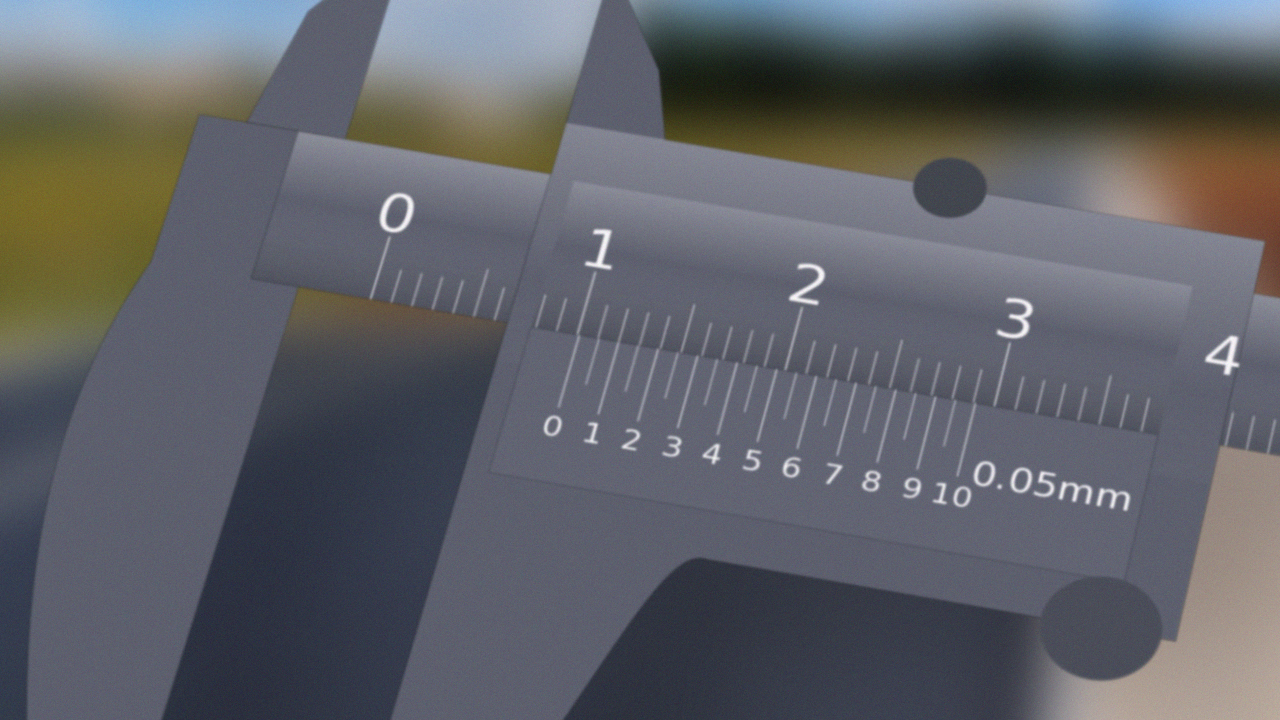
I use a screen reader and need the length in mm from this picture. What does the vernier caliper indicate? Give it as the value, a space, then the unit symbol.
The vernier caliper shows 10.1 mm
